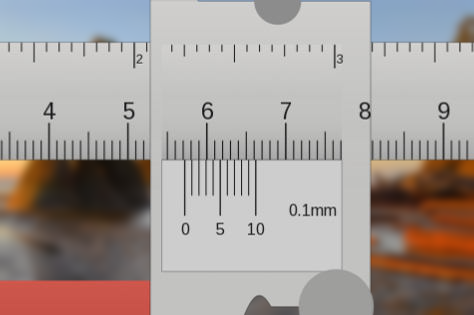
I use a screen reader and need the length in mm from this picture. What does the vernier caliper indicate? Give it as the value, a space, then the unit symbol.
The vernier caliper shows 57.2 mm
